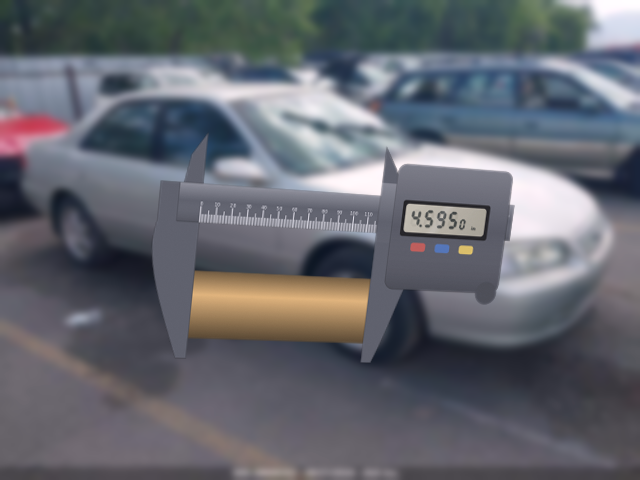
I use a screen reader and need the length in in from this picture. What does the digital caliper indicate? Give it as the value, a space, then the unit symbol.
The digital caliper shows 4.5950 in
